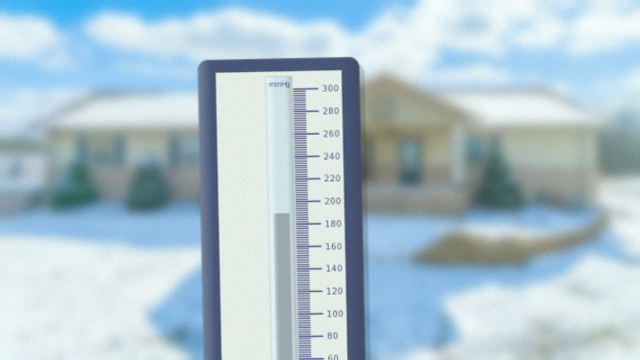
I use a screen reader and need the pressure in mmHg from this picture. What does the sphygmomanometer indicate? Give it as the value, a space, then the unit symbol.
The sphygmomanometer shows 190 mmHg
